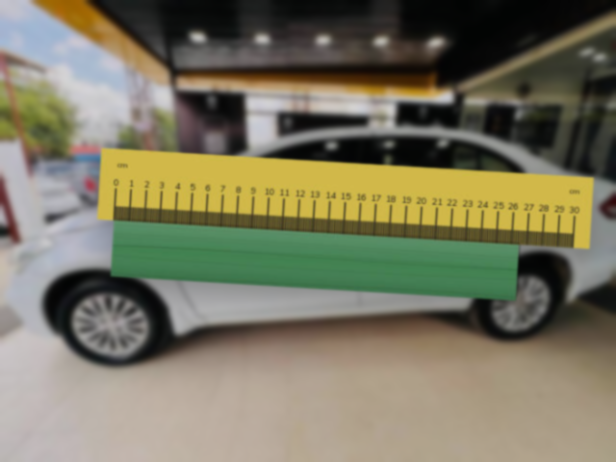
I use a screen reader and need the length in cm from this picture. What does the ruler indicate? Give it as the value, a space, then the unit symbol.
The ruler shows 26.5 cm
